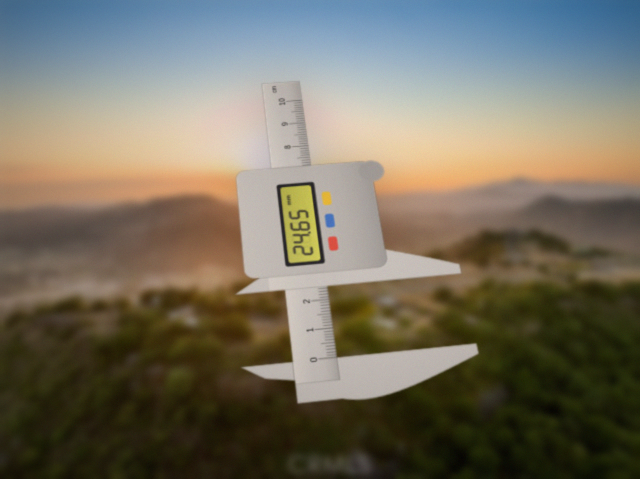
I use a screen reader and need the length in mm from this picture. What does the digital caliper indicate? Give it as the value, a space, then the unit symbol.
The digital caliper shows 24.65 mm
